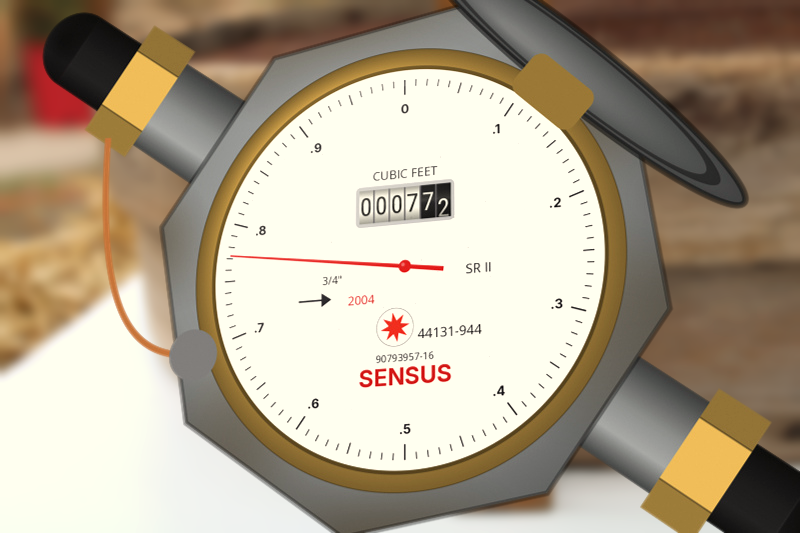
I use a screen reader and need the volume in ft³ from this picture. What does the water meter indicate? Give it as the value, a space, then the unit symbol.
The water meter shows 771.77 ft³
